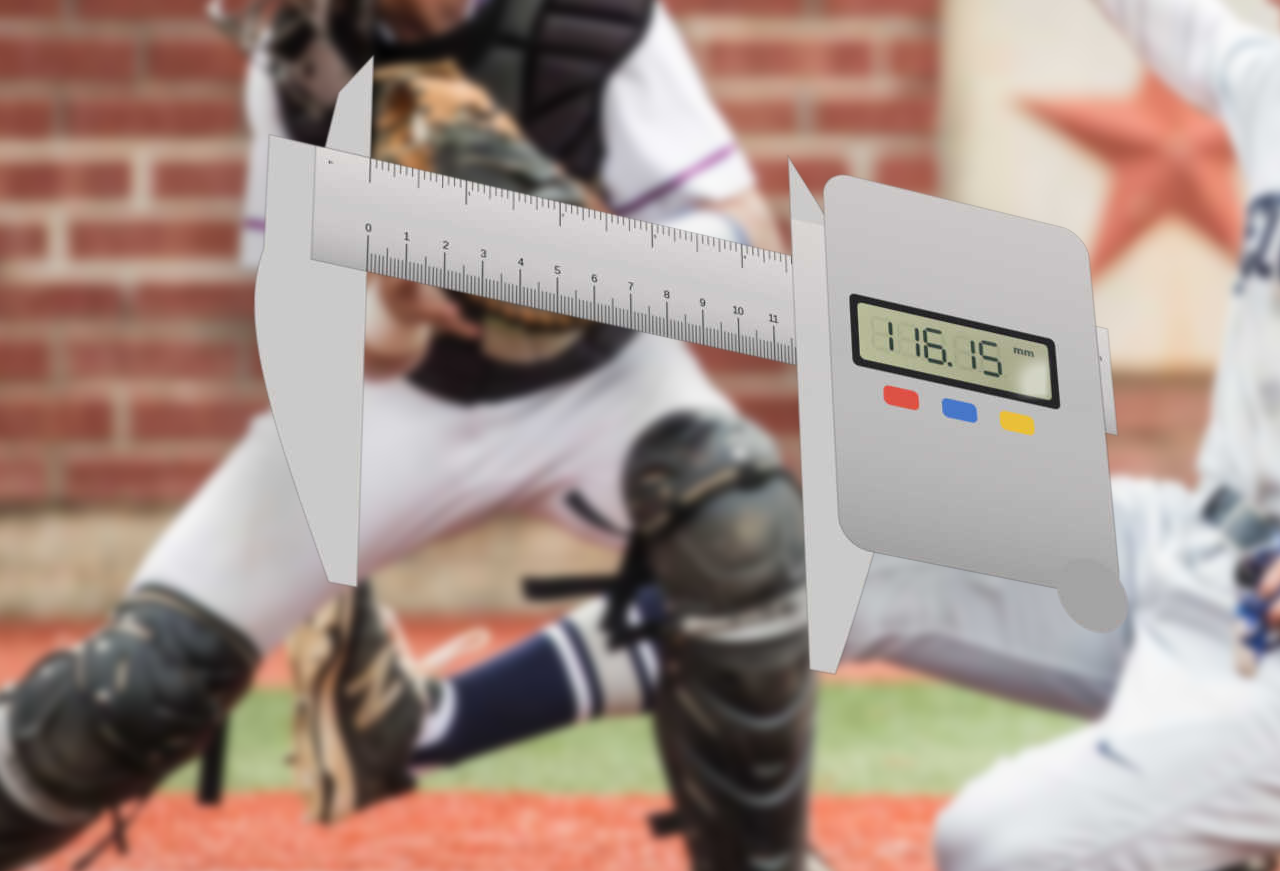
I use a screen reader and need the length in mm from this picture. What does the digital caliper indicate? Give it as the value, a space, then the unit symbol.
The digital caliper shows 116.15 mm
